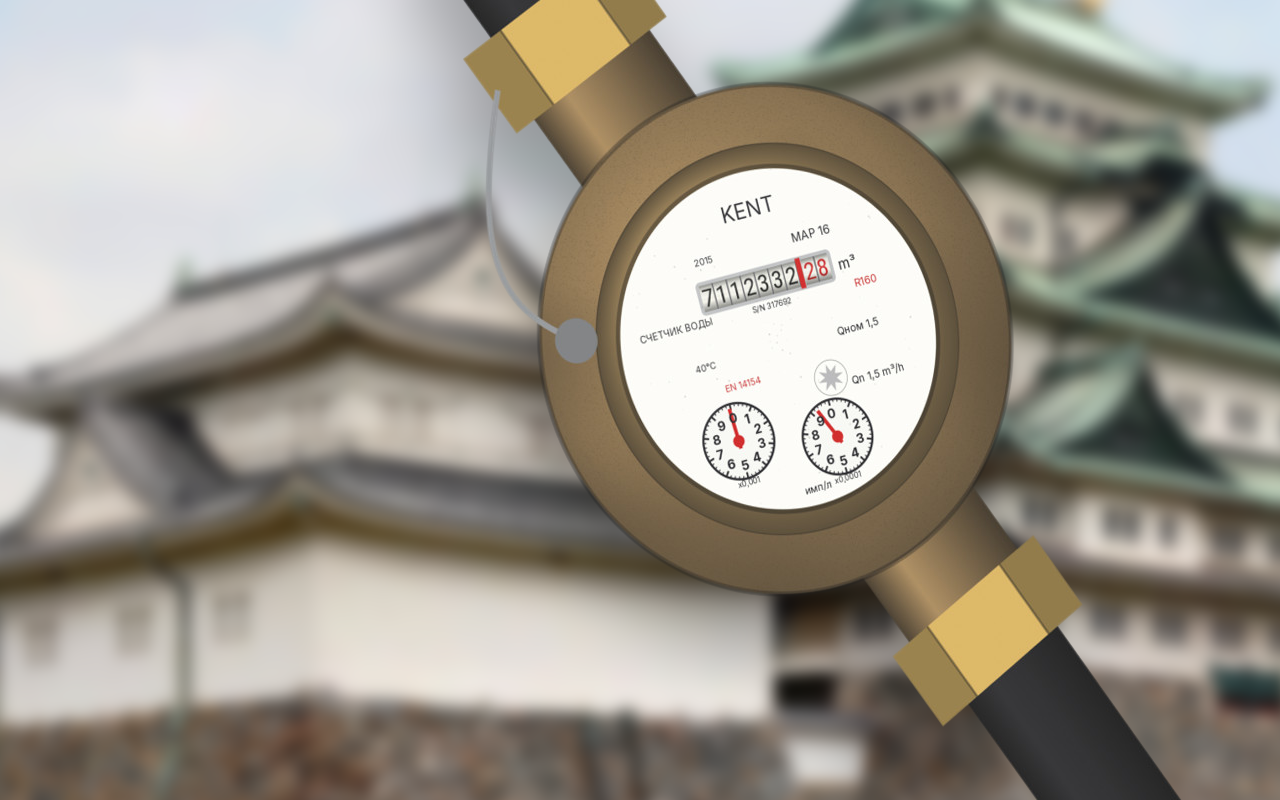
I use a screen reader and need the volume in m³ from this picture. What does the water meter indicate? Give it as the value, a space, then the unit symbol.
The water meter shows 7112332.2799 m³
